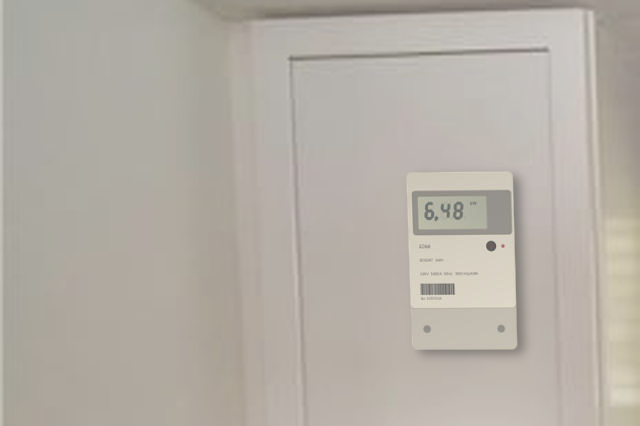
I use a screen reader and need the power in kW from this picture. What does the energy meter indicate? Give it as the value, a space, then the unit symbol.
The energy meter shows 6.48 kW
